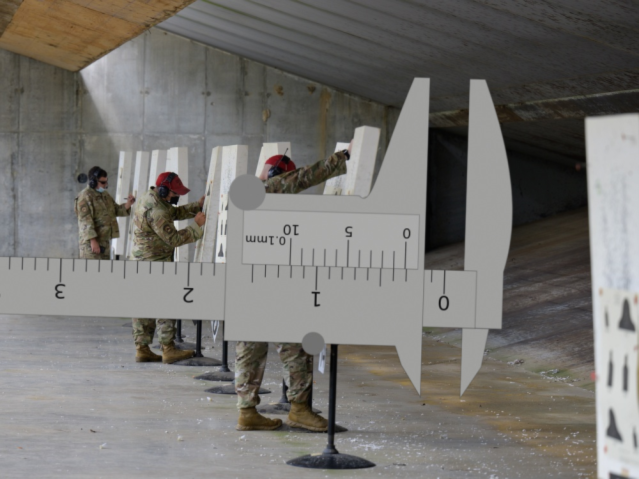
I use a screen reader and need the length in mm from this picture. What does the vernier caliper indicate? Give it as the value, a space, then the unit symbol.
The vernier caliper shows 3.1 mm
